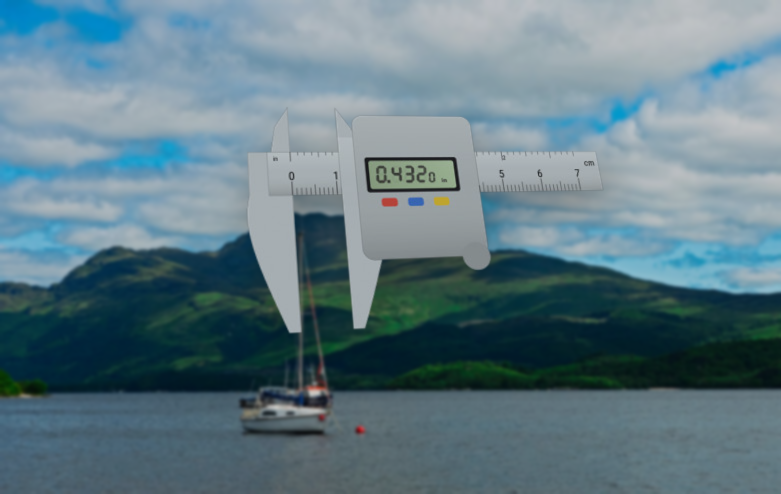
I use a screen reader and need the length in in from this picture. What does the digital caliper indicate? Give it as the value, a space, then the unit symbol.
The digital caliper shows 0.4320 in
